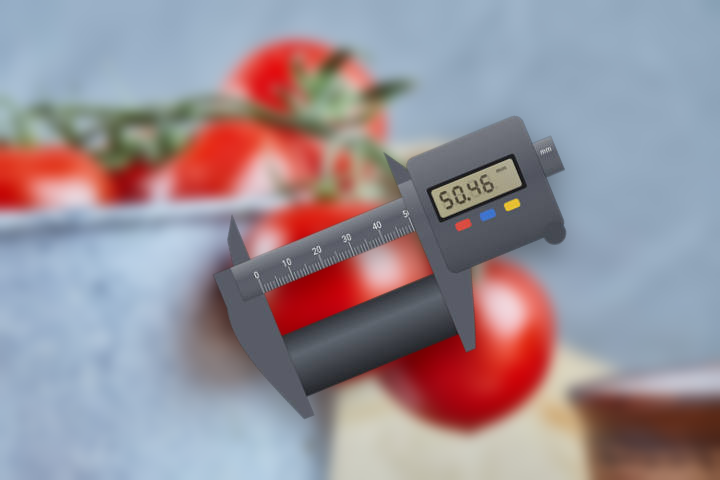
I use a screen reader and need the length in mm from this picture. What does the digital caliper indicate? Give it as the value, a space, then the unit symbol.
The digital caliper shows 50.46 mm
